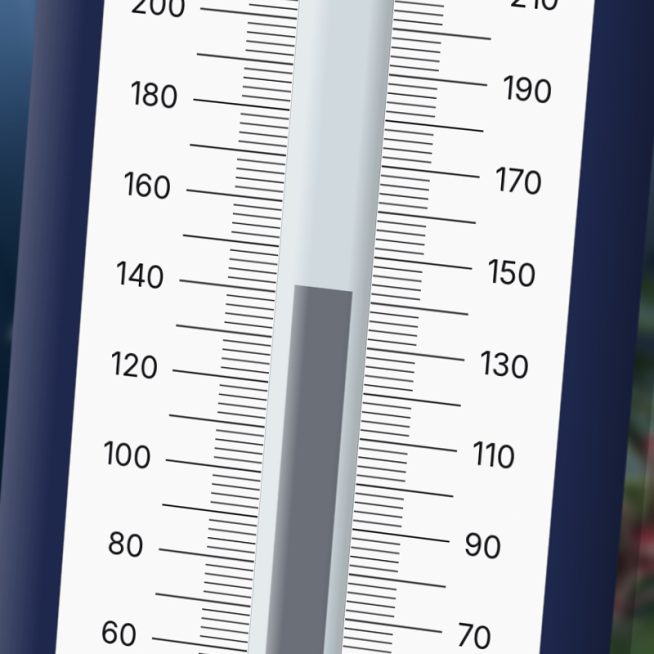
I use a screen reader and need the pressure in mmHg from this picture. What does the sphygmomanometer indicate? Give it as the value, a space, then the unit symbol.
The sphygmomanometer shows 142 mmHg
